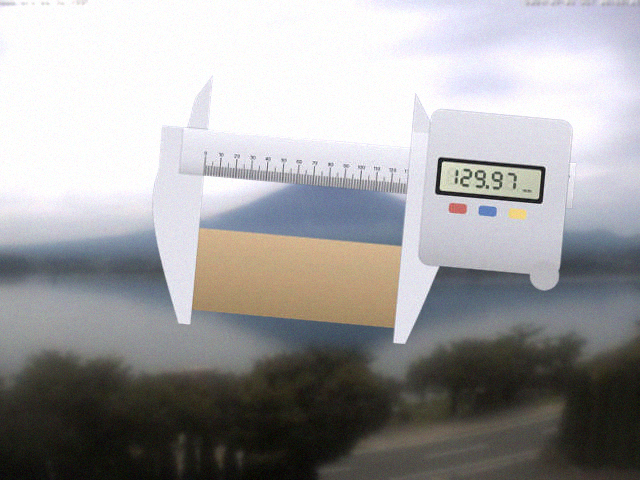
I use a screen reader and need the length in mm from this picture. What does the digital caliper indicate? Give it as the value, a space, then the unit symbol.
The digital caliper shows 129.97 mm
